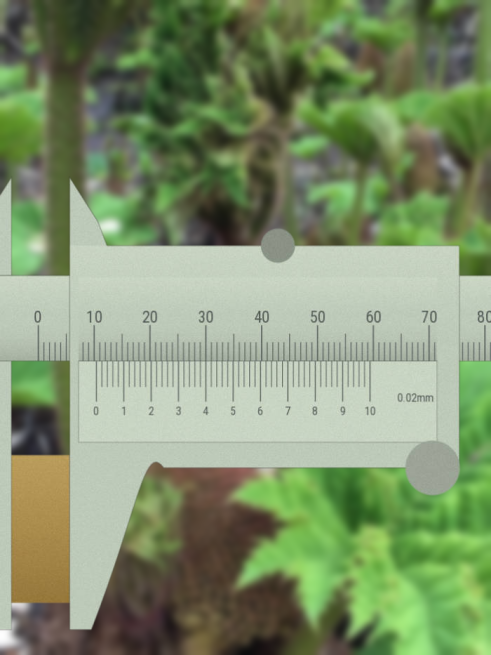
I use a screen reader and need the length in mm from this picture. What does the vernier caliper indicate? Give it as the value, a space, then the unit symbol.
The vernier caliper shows 10.4 mm
